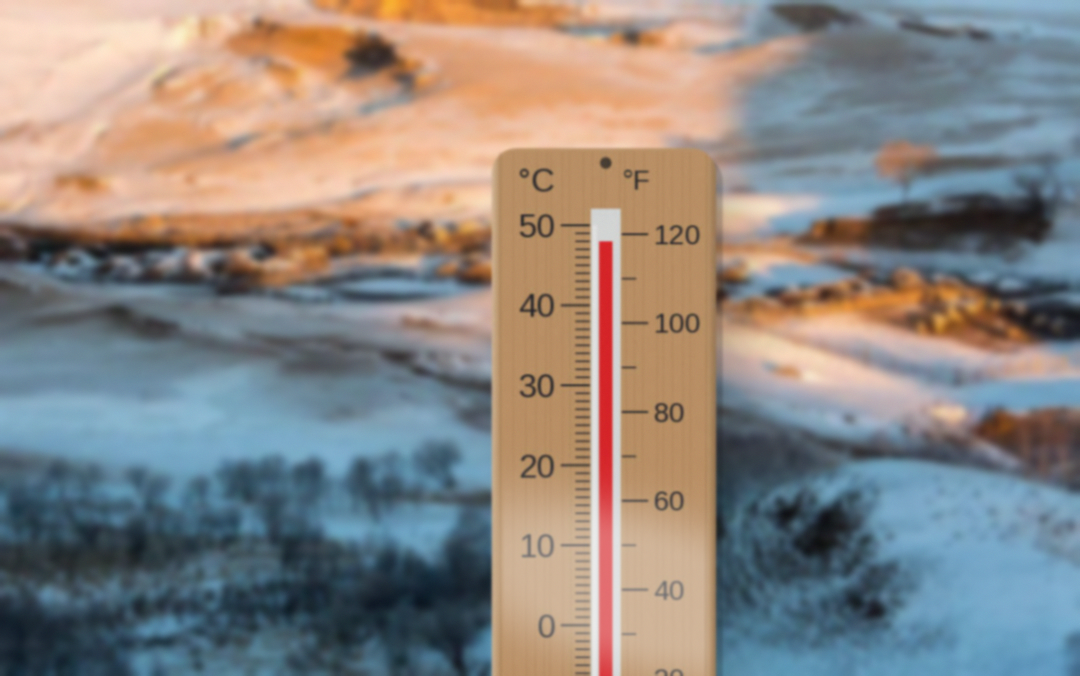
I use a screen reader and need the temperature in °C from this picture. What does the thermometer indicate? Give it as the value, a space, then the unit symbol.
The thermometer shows 48 °C
